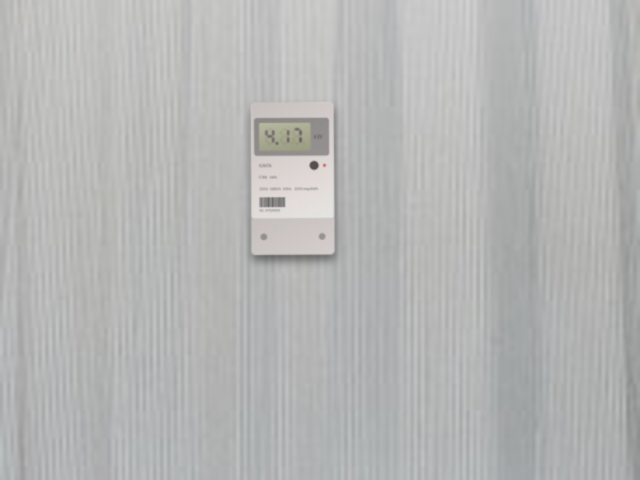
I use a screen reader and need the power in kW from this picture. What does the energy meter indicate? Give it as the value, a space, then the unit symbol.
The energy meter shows 4.17 kW
